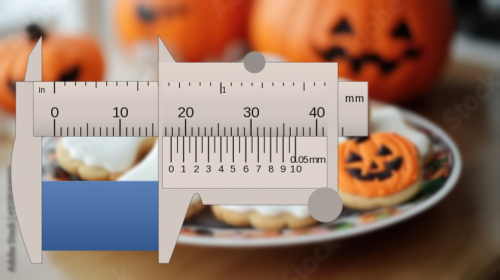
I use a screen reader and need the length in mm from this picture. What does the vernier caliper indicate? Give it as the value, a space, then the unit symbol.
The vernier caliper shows 17.8 mm
